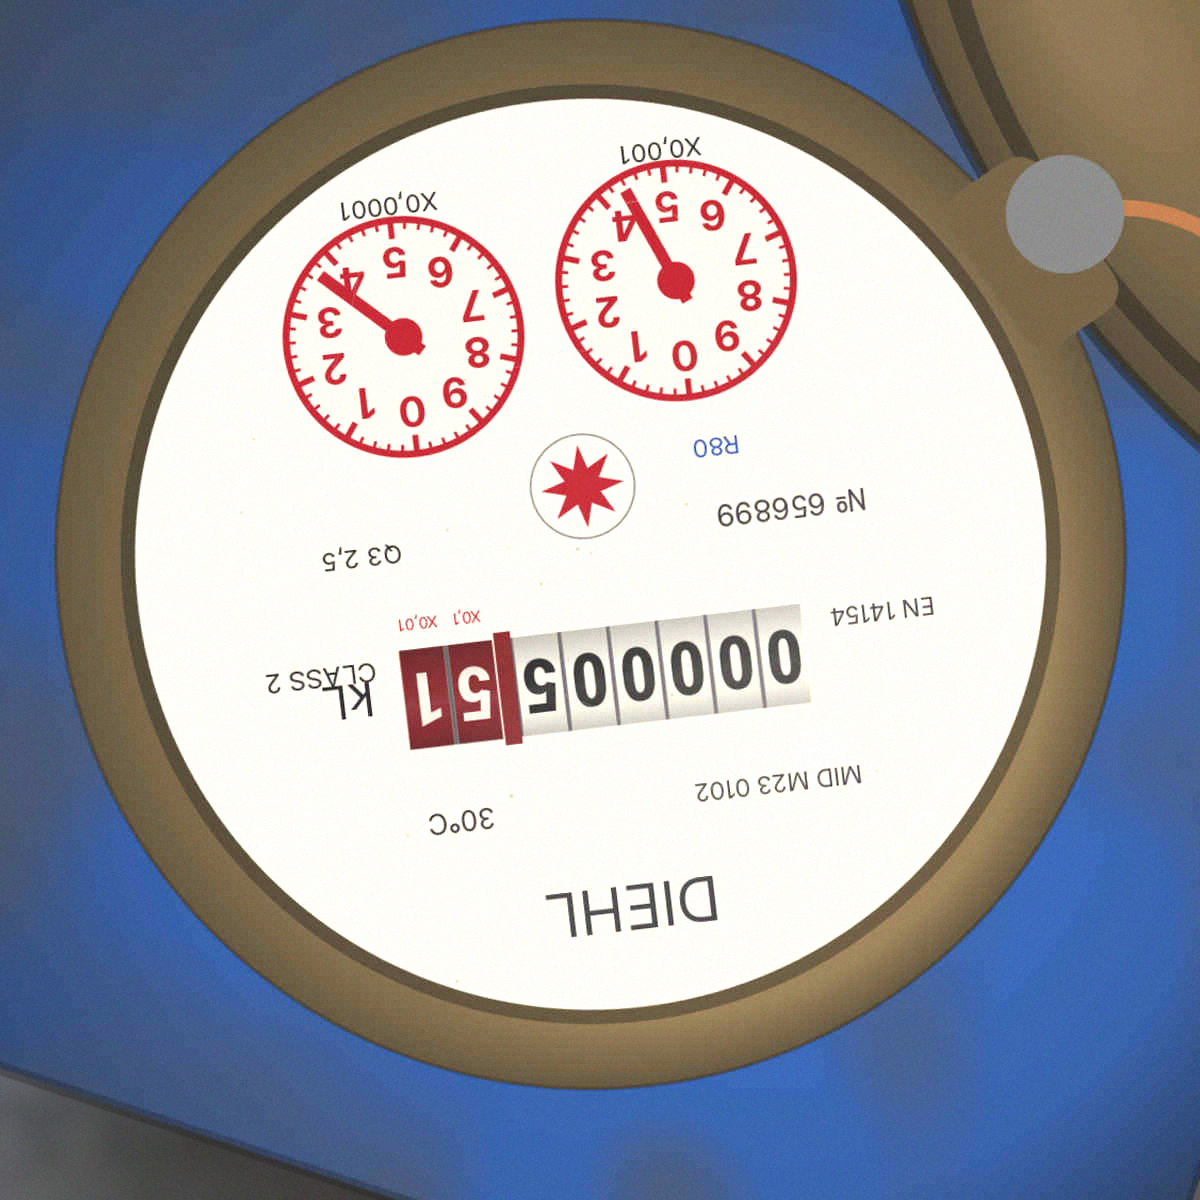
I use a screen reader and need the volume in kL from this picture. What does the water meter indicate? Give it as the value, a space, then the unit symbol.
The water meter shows 5.5143 kL
